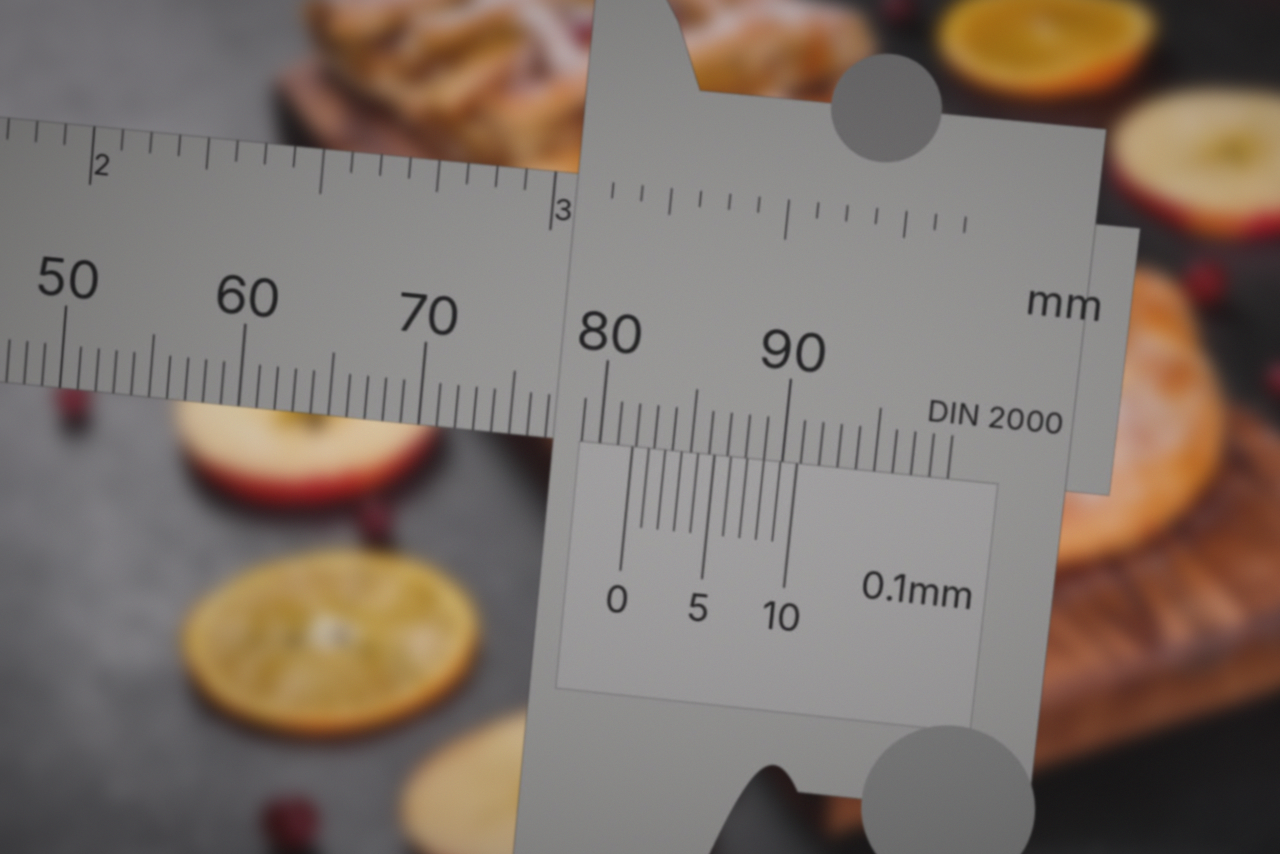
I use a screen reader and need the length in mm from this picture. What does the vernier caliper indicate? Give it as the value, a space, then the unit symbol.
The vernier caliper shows 81.8 mm
